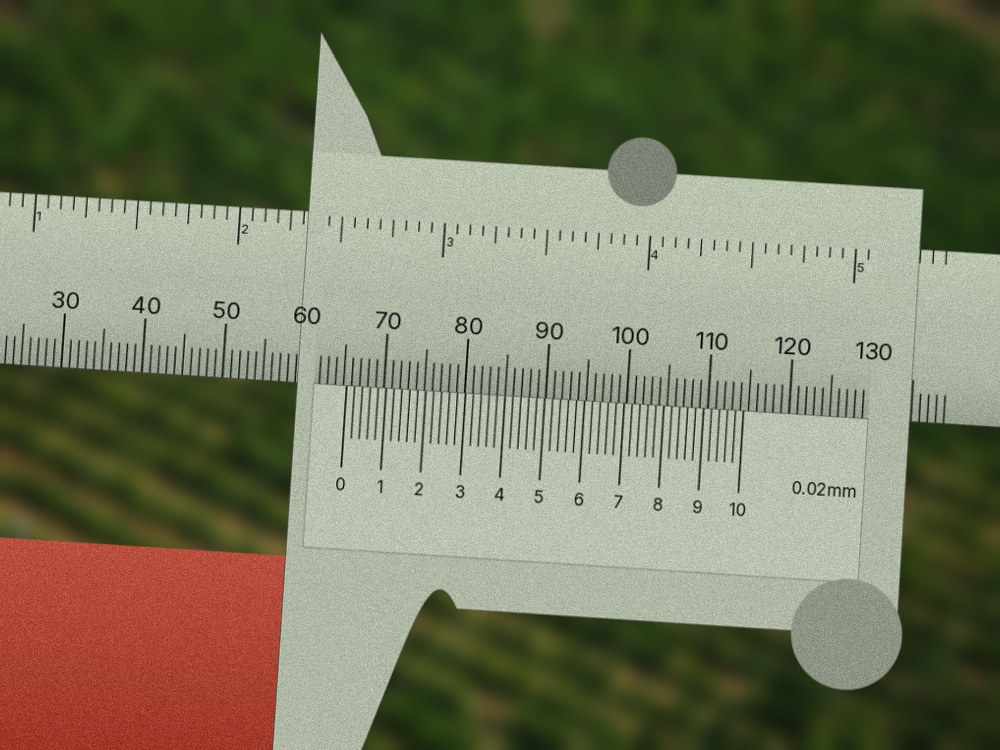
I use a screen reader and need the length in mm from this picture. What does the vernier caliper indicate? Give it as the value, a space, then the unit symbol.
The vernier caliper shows 65.4 mm
